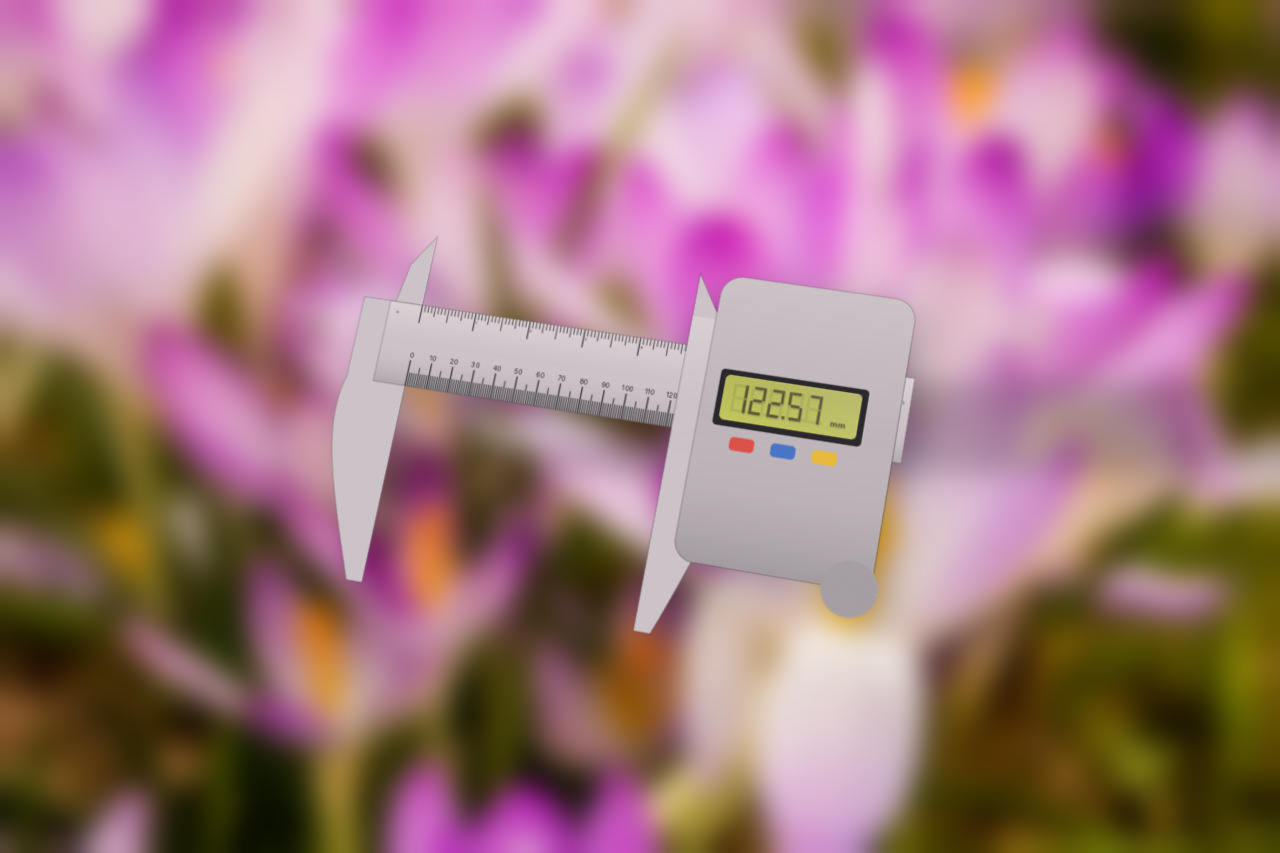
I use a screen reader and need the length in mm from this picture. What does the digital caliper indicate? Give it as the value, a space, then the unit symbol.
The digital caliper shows 122.57 mm
